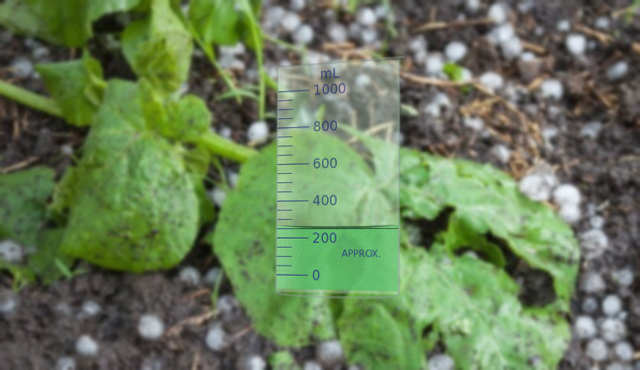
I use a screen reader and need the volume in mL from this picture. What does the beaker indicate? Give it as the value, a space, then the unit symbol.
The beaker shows 250 mL
